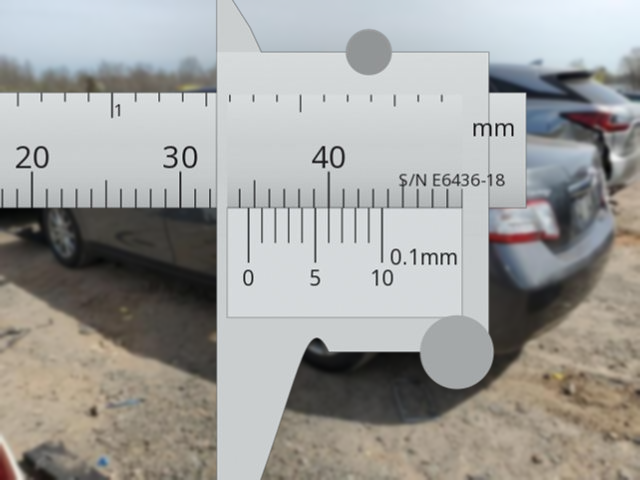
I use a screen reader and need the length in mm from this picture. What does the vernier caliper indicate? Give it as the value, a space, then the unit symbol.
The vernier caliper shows 34.6 mm
